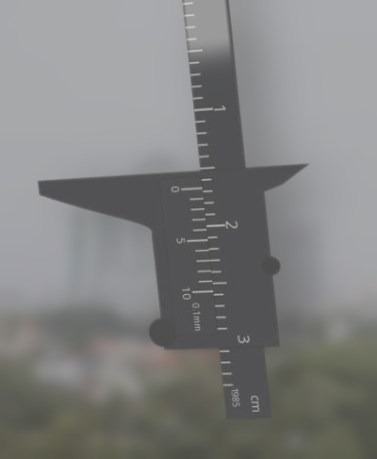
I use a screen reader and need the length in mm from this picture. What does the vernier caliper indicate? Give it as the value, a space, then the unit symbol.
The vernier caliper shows 16.7 mm
